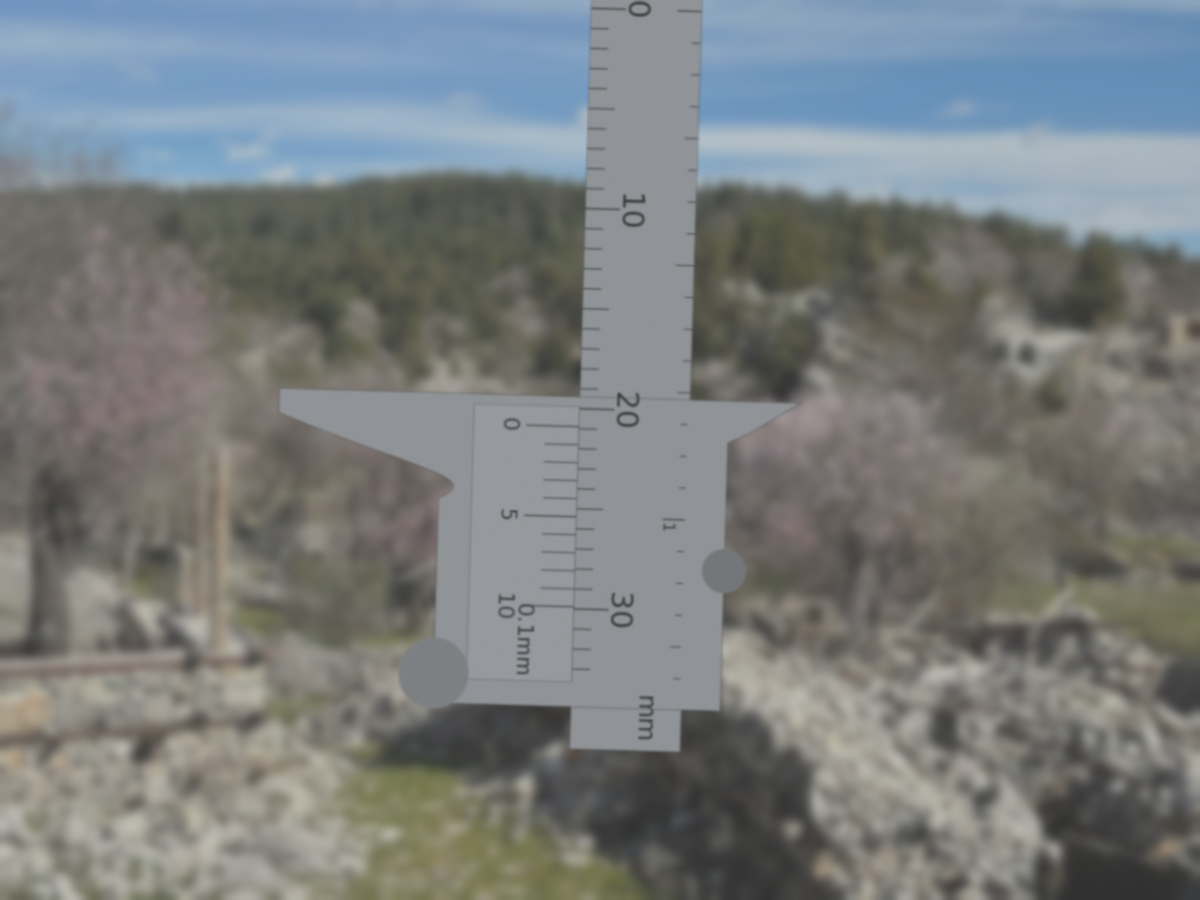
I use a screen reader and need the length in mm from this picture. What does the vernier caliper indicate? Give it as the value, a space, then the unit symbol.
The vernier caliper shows 20.9 mm
